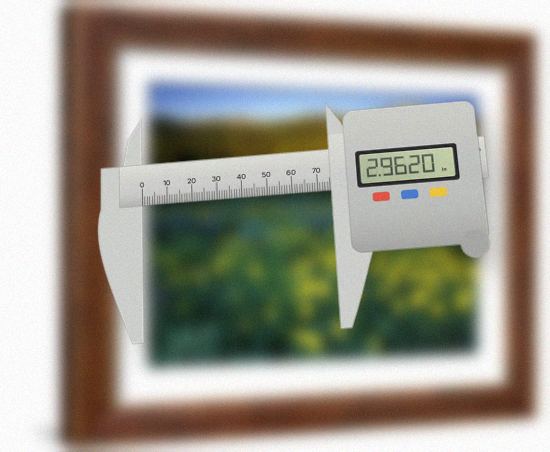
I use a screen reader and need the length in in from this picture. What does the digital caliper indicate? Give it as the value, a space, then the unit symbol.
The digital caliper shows 2.9620 in
